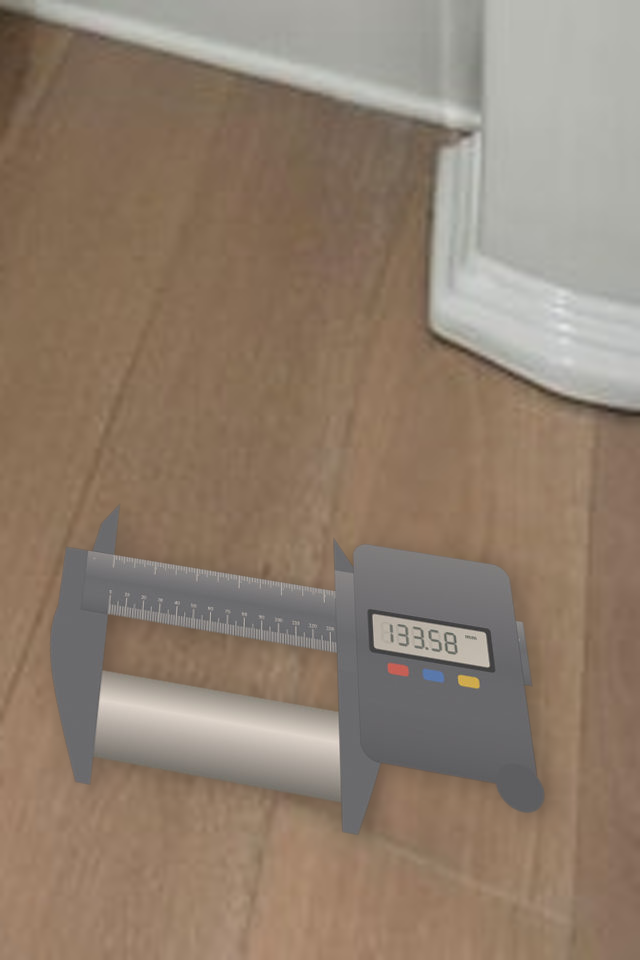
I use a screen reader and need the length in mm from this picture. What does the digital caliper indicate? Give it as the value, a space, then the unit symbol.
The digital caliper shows 133.58 mm
